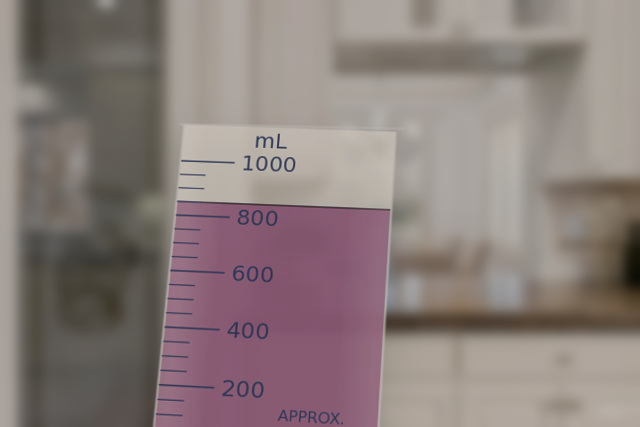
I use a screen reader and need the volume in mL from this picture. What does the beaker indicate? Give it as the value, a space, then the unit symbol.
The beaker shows 850 mL
